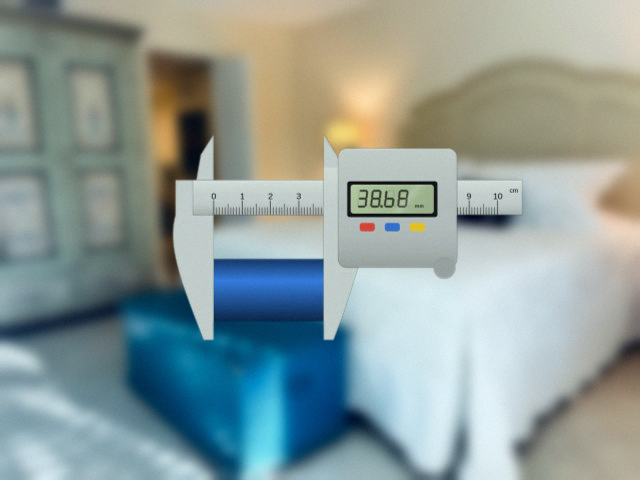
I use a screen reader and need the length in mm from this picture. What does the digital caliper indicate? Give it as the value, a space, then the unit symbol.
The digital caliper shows 38.68 mm
